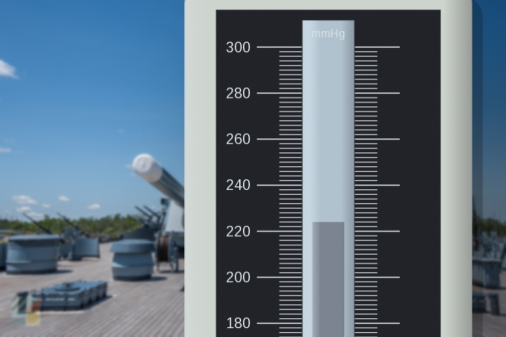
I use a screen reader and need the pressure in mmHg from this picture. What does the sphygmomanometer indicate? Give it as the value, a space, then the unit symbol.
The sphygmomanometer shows 224 mmHg
